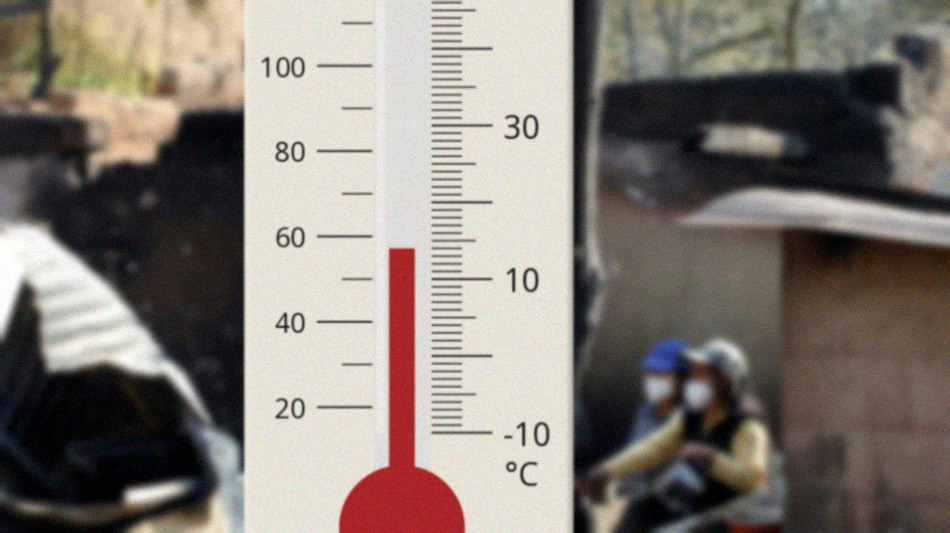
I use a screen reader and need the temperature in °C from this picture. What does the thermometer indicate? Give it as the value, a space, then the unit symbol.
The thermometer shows 14 °C
